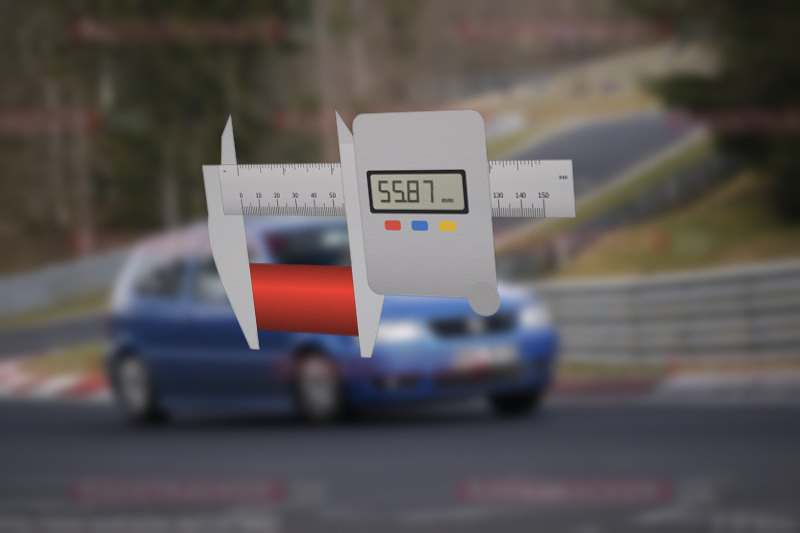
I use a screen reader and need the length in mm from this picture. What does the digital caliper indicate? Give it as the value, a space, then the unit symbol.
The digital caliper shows 55.87 mm
